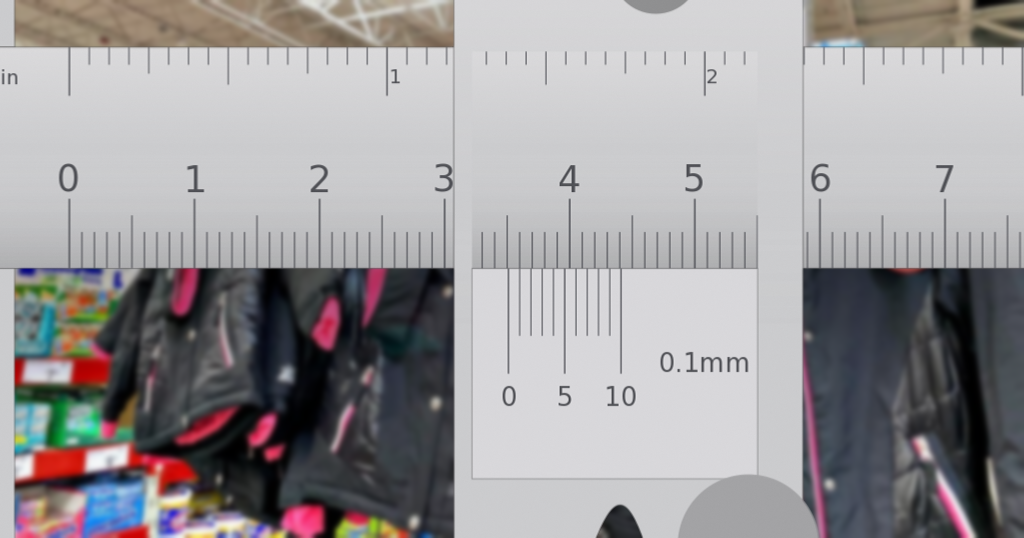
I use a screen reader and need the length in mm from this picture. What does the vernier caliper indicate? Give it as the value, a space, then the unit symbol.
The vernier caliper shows 35.1 mm
